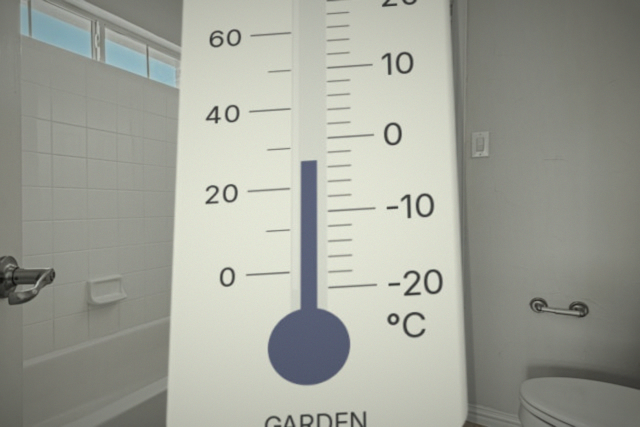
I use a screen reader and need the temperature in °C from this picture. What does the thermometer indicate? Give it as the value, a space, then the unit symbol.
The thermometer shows -3 °C
